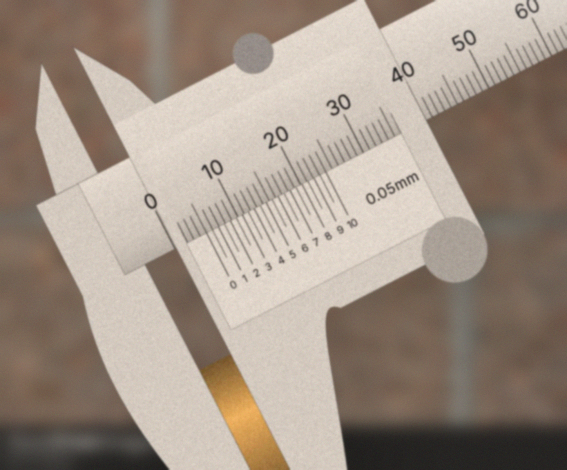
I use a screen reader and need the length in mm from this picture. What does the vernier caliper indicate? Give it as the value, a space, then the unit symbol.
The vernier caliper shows 5.0 mm
